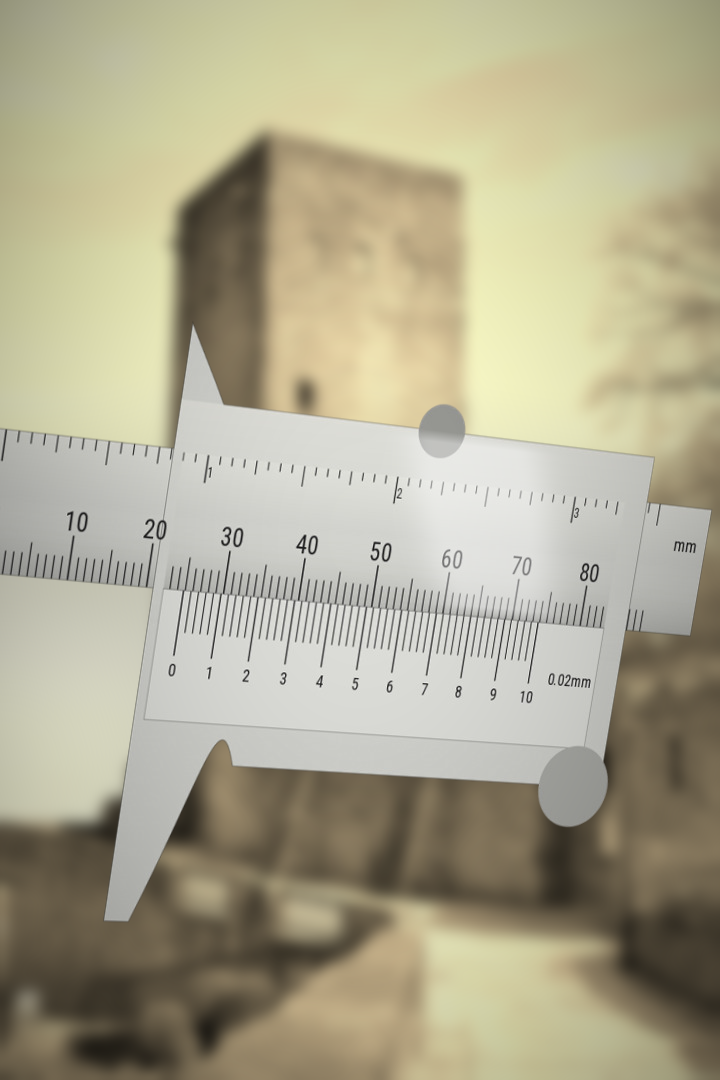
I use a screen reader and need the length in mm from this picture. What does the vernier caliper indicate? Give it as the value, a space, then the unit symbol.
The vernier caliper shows 24.8 mm
